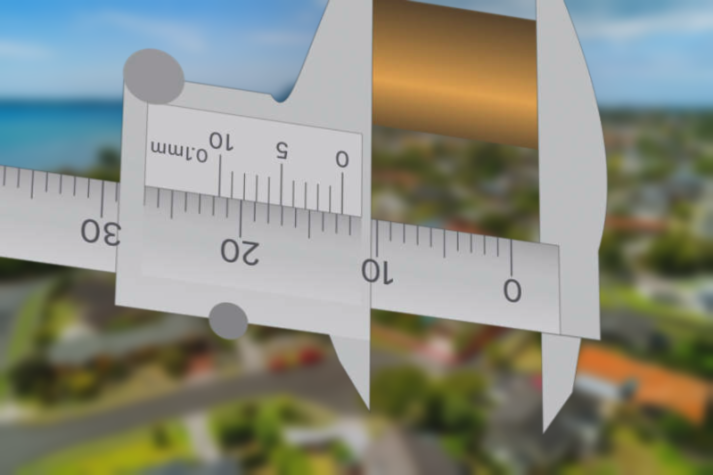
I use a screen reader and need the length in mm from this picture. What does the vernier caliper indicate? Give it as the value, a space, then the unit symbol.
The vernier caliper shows 12.6 mm
